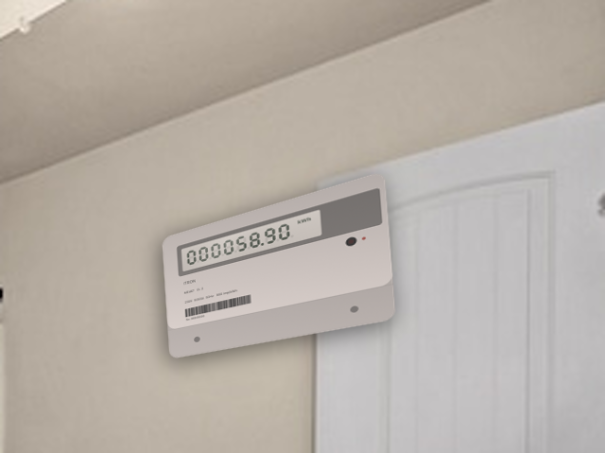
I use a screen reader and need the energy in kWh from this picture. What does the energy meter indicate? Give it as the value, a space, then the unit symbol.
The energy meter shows 58.90 kWh
